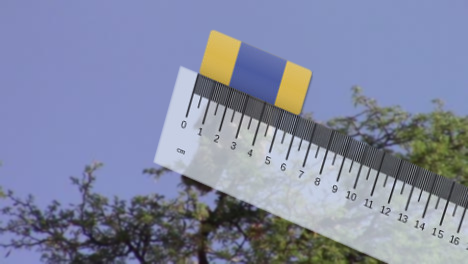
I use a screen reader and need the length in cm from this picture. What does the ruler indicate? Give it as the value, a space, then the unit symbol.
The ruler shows 6 cm
